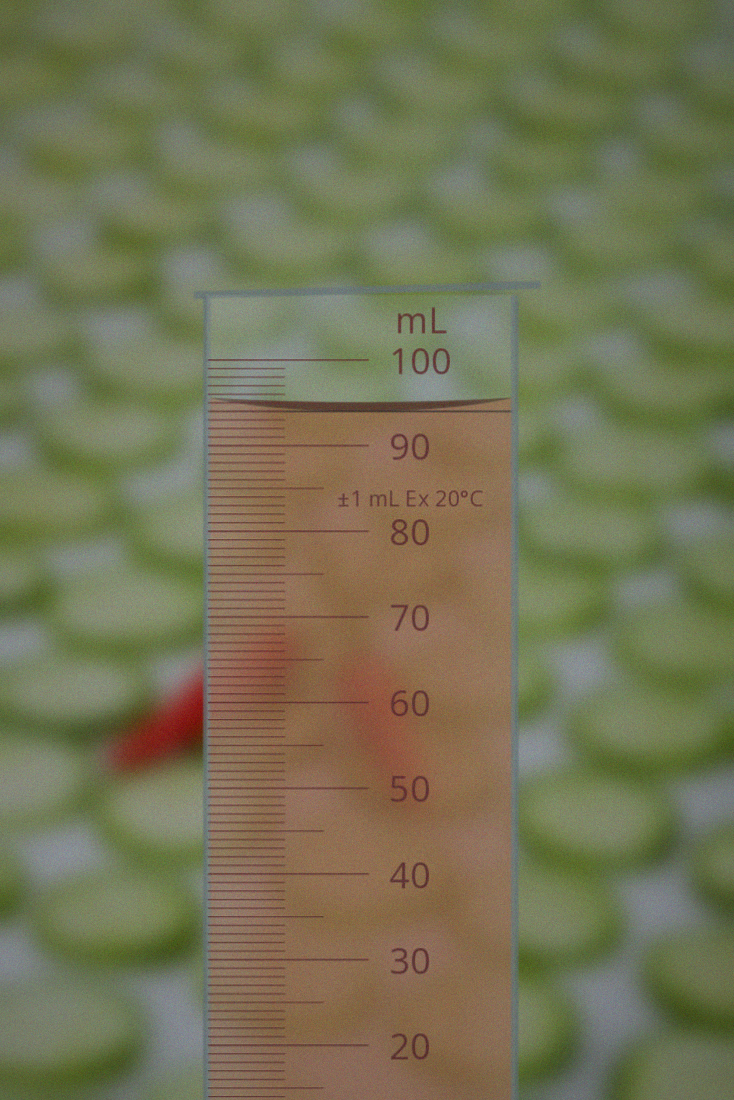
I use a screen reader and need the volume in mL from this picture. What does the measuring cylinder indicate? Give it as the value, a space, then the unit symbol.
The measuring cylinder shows 94 mL
